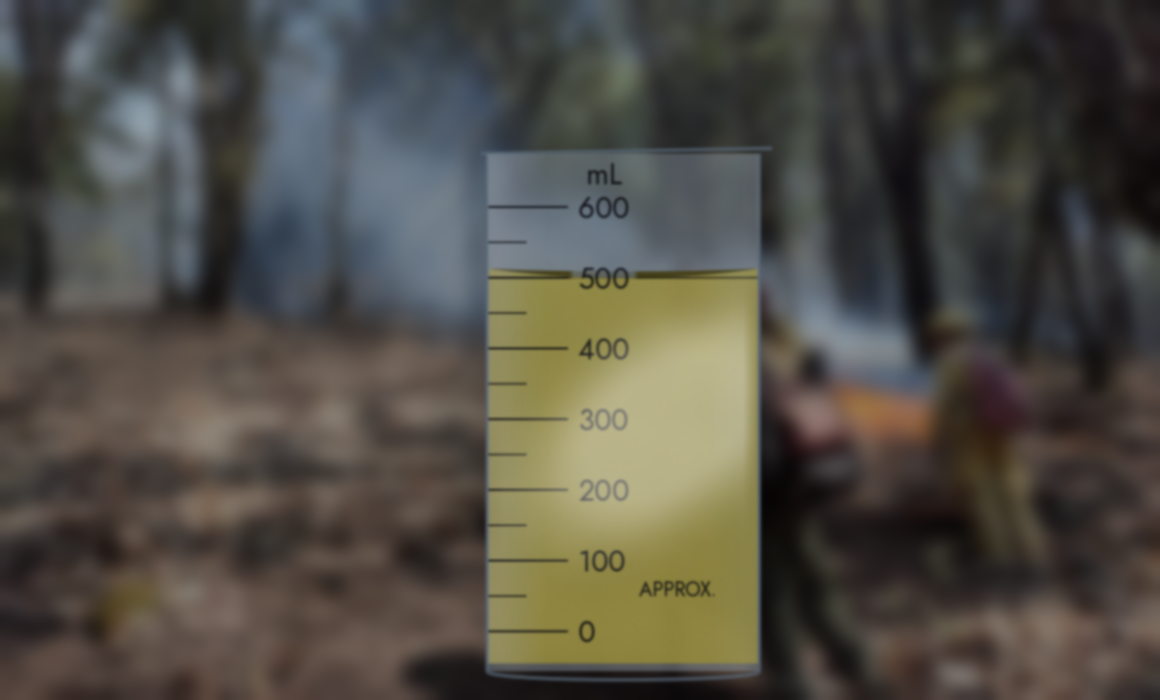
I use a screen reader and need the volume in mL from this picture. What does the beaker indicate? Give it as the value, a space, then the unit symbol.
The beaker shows 500 mL
